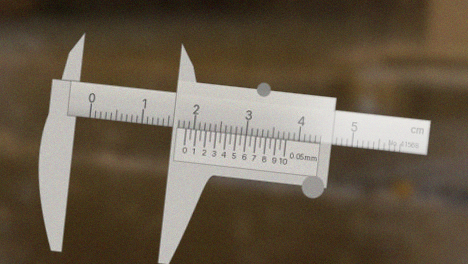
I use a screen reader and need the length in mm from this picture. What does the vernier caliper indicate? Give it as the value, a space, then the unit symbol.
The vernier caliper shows 18.5 mm
